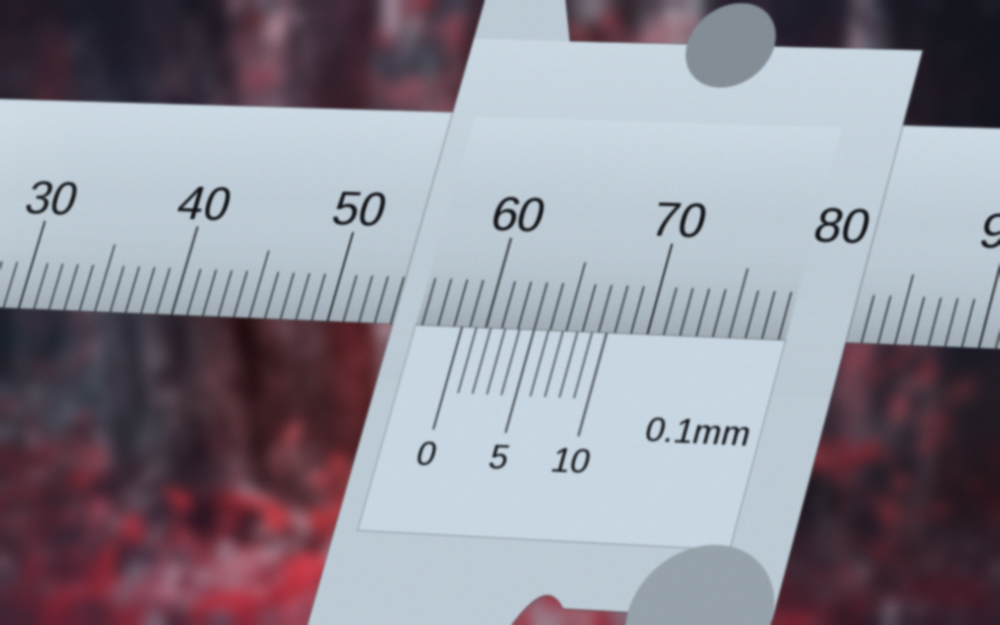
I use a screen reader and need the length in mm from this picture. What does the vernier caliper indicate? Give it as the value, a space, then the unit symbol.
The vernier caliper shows 58.5 mm
